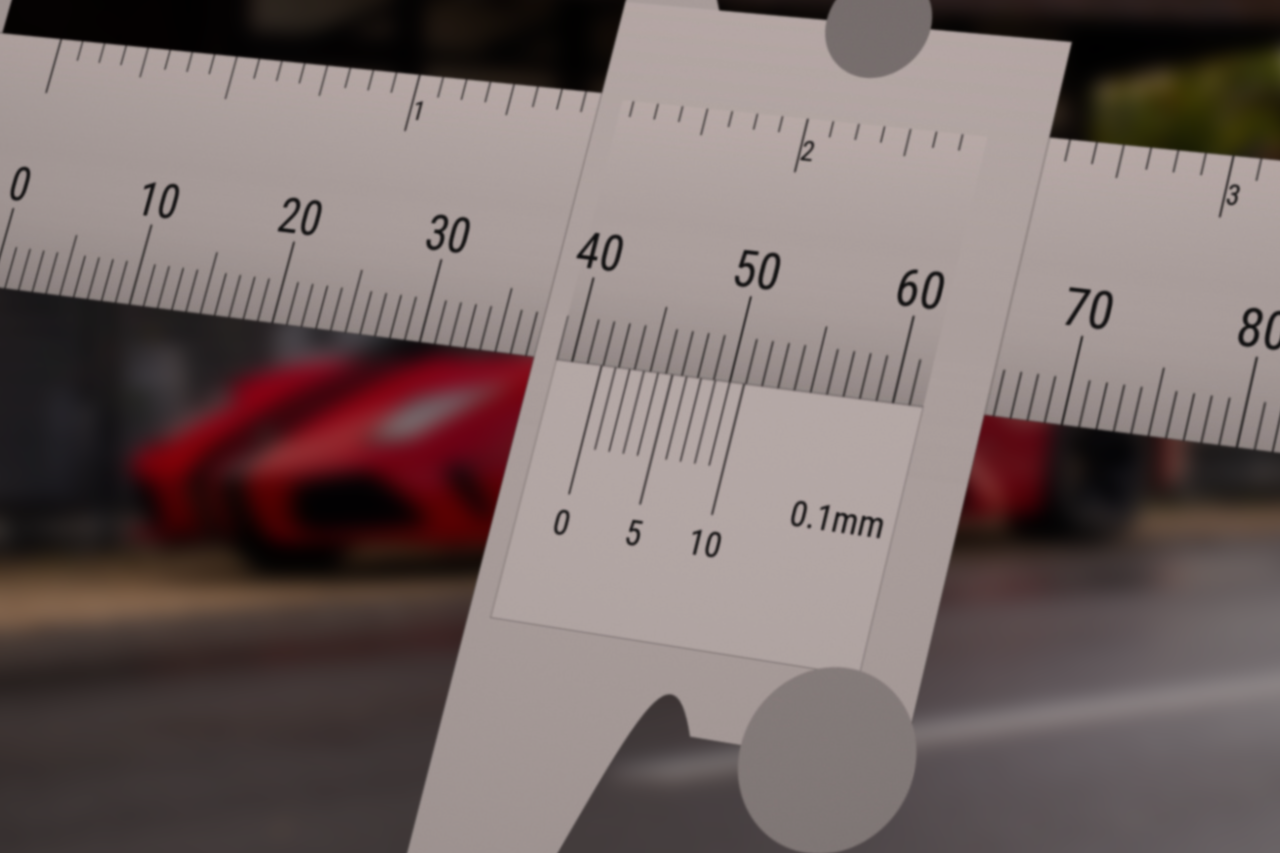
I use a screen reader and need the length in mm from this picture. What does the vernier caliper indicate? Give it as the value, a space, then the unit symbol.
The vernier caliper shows 41.9 mm
